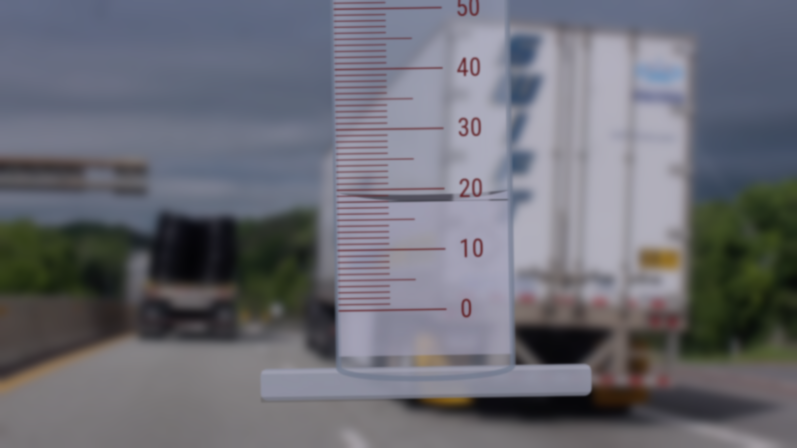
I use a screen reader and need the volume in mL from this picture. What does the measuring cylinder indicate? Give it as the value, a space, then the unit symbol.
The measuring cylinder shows 18 mL
